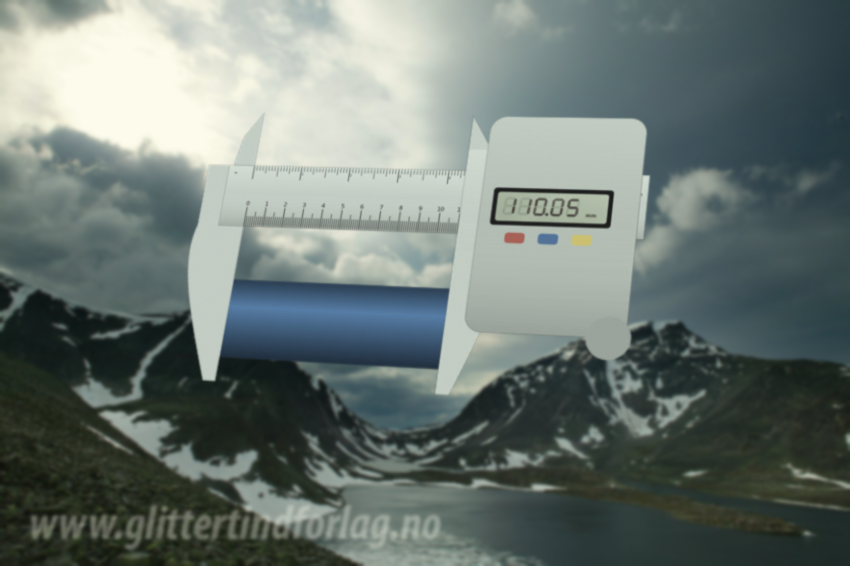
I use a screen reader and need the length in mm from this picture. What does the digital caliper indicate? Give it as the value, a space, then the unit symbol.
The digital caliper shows 110.05 mm
